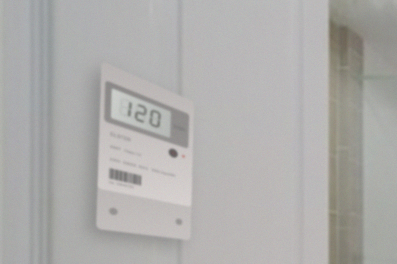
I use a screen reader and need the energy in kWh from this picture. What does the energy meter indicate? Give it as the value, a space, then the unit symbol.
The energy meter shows 120 kWh
